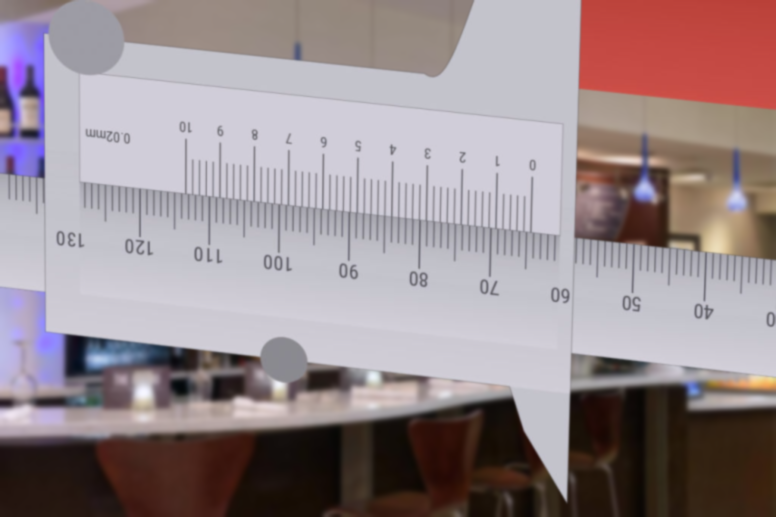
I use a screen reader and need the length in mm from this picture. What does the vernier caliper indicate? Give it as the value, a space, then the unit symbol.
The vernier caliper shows 64.4 mm
